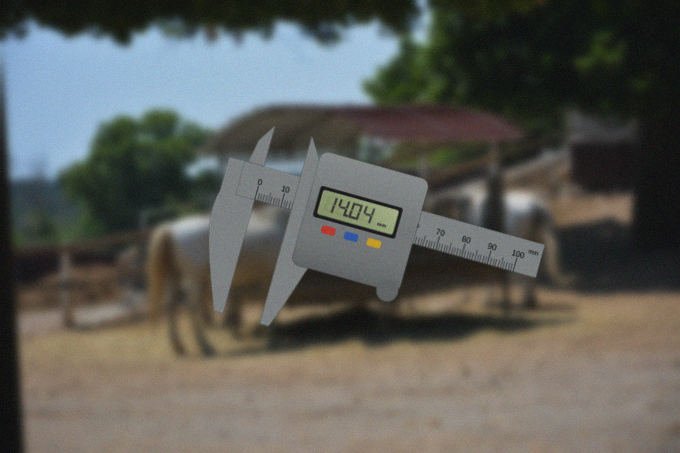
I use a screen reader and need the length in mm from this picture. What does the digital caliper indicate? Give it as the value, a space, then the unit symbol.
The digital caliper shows 14.04 mm
